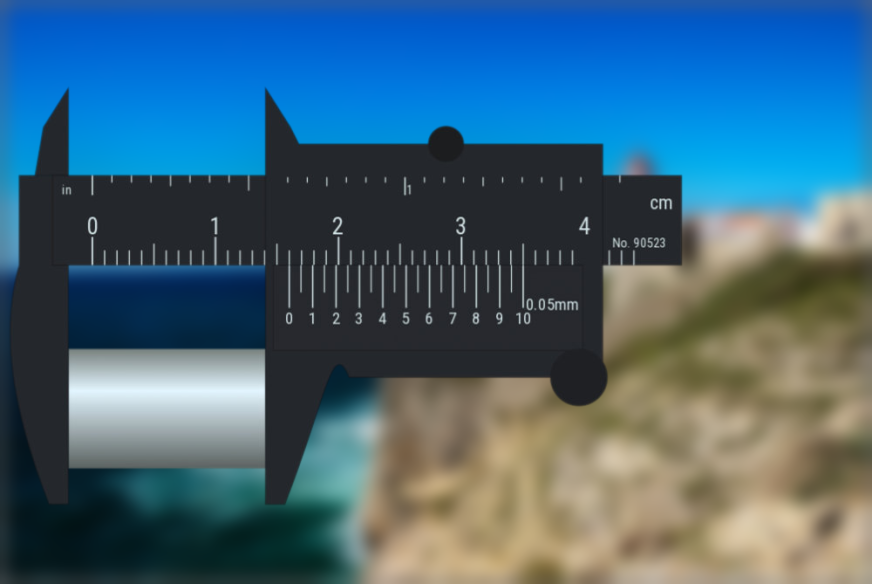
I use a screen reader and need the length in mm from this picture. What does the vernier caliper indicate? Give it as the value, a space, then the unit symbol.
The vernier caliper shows 16.0 mm
